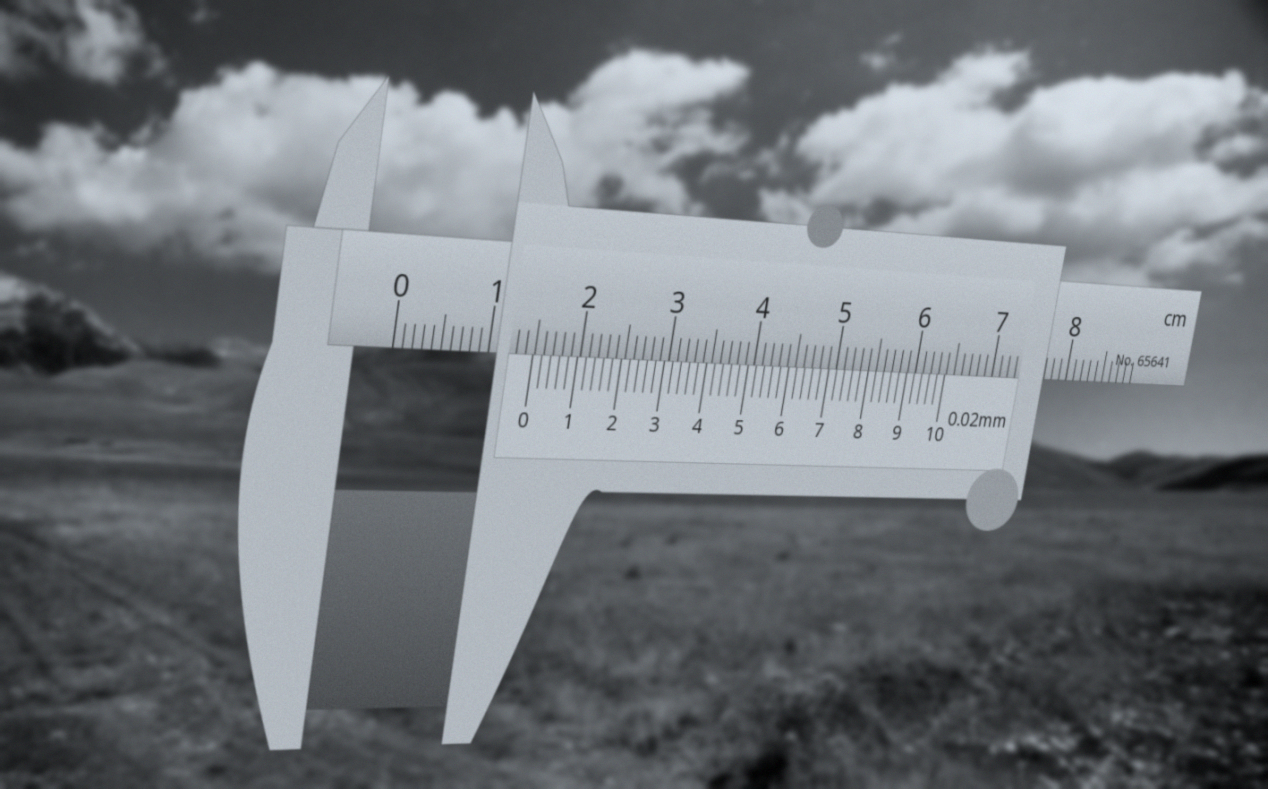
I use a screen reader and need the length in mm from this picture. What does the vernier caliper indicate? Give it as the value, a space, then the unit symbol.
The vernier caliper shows 14.8 mm
